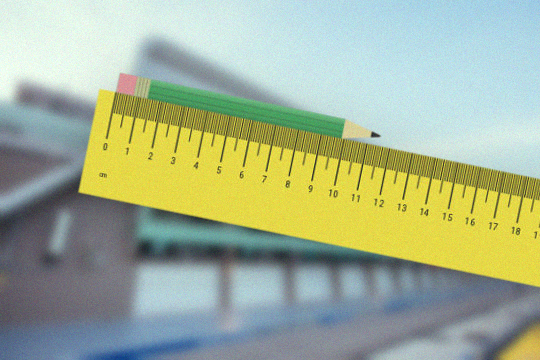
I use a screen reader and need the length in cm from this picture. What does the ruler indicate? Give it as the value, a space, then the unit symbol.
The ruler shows 11.5 cm
